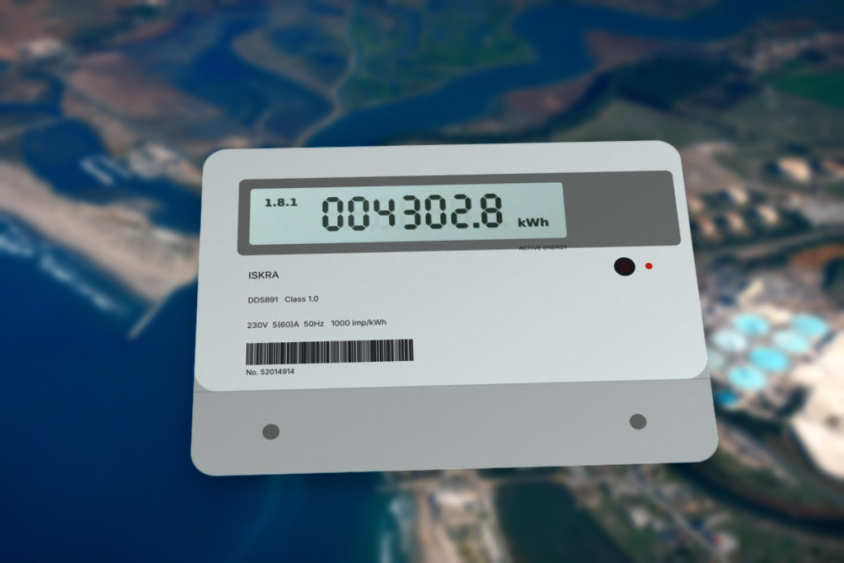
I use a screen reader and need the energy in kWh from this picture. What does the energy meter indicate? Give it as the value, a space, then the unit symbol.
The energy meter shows 4302.8 kWh
